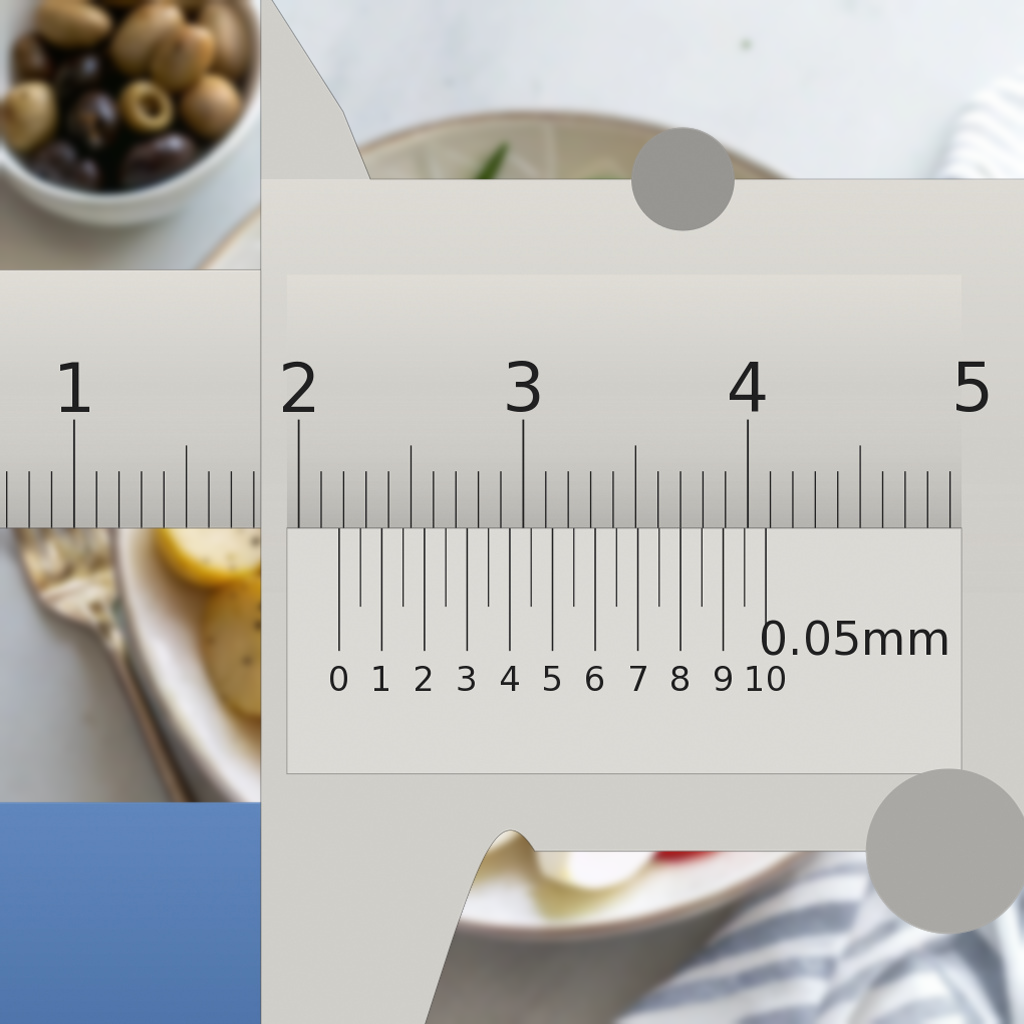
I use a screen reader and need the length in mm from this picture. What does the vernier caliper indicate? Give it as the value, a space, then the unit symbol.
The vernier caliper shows 21.8 mm
